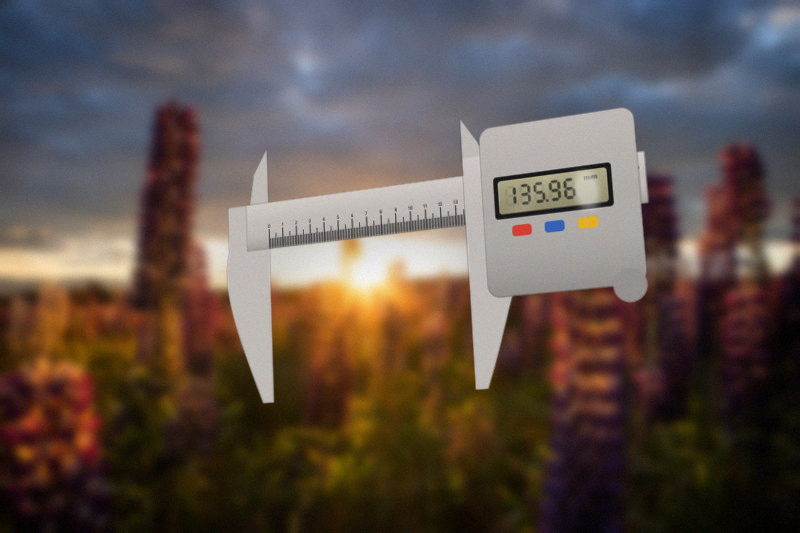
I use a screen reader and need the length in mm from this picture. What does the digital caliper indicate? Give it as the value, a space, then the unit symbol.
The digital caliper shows 135.96 mm
